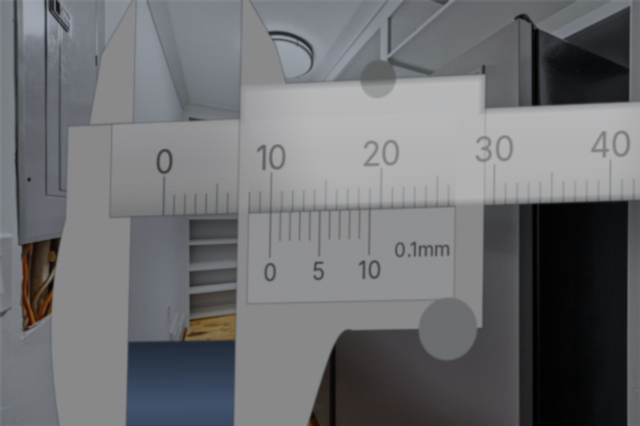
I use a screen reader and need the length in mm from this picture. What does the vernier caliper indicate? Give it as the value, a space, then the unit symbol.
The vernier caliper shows 10.0 mm
